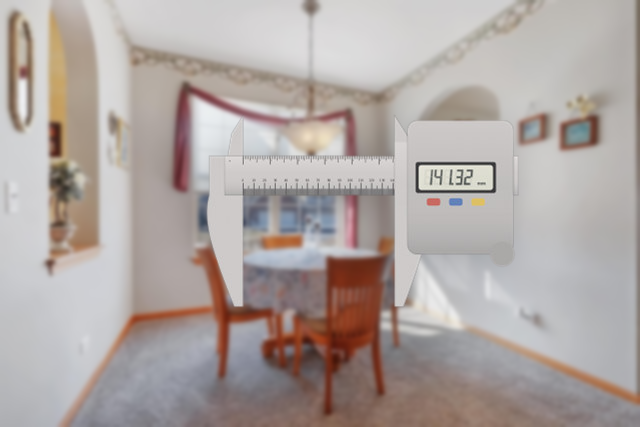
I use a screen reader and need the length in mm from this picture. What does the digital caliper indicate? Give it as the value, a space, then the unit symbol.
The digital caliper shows 141.32 mm
